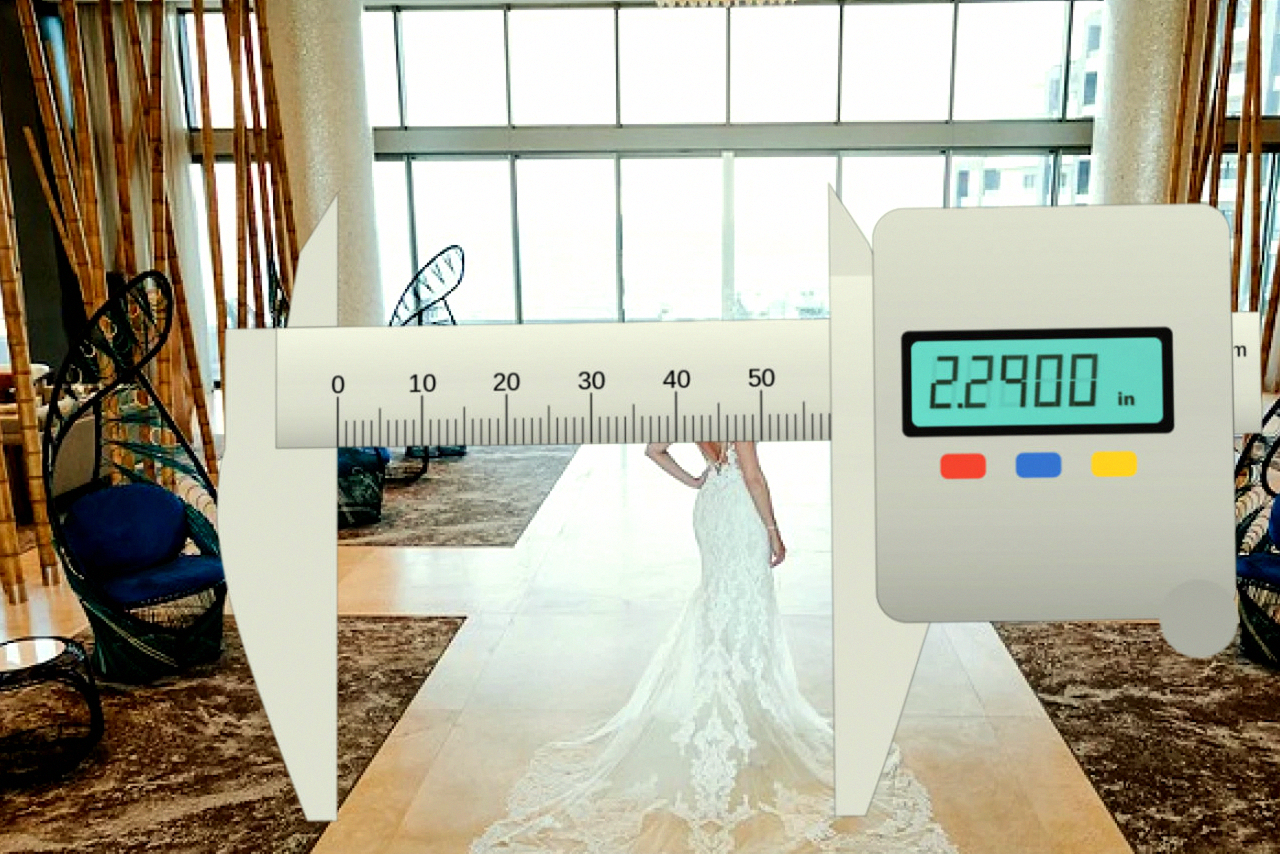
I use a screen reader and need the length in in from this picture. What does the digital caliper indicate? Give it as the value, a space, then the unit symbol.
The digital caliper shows 2.2900 in
